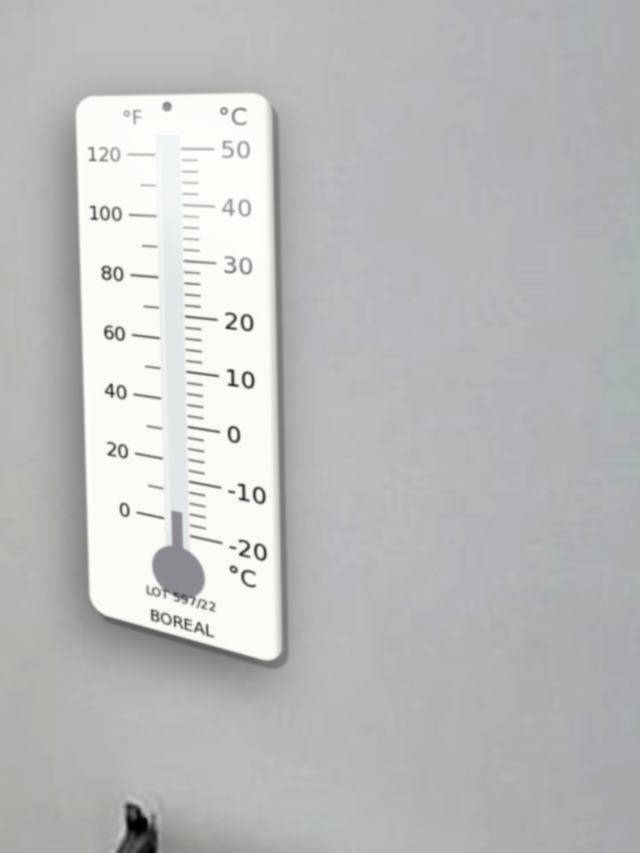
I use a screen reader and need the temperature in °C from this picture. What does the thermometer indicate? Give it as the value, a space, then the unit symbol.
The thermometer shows -16 °C
